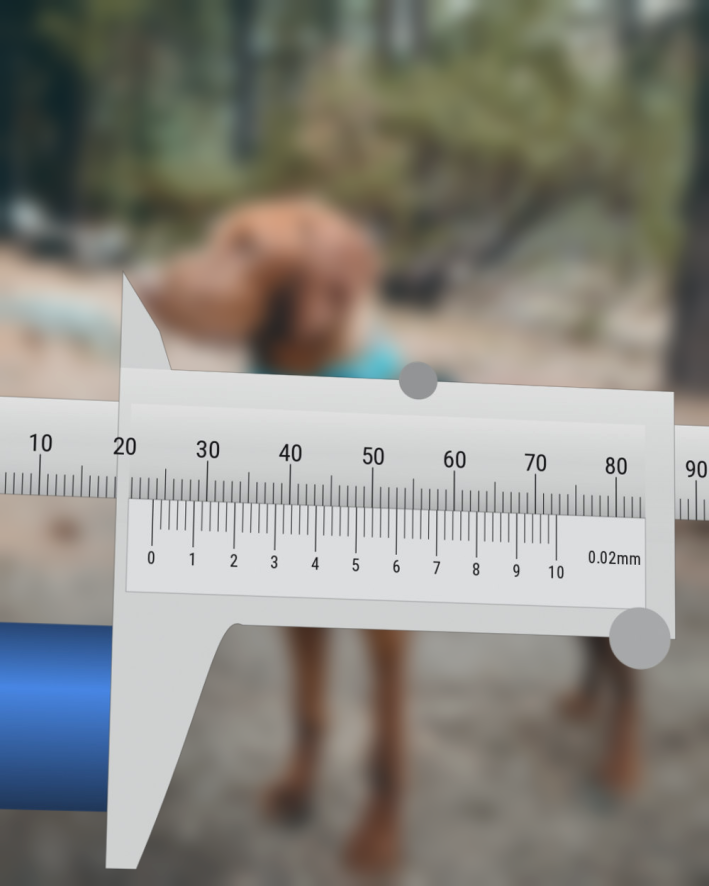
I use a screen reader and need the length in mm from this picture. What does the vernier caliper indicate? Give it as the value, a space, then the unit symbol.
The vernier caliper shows 23.6 mm
